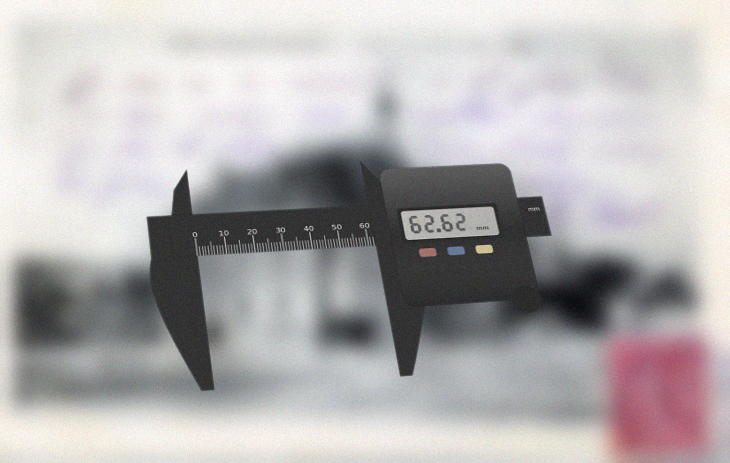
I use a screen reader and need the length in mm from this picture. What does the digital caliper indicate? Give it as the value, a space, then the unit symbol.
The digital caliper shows 62.62 mm
